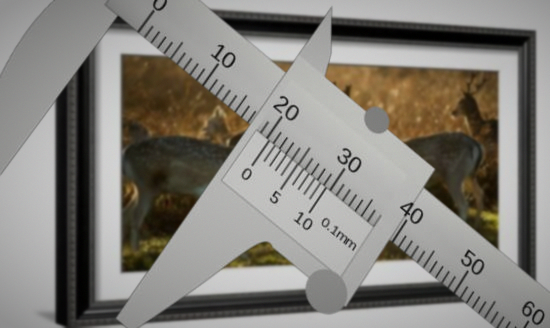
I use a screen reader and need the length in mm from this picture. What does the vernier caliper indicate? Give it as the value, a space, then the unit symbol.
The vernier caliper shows 20.4 mm
